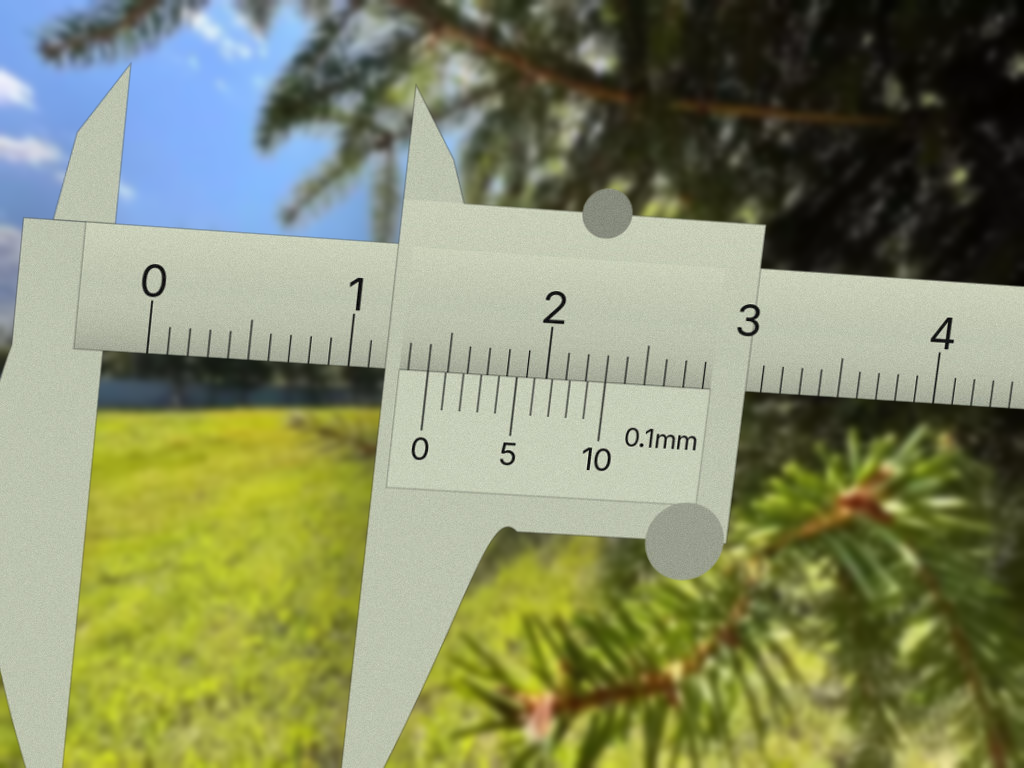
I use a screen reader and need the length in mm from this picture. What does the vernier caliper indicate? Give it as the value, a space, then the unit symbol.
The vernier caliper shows 14.0 mm
